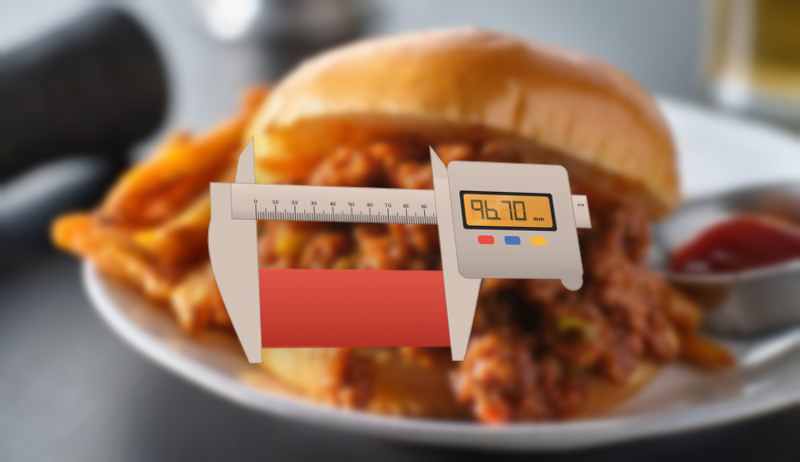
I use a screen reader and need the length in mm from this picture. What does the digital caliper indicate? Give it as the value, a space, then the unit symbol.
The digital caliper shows 96.70 mm
